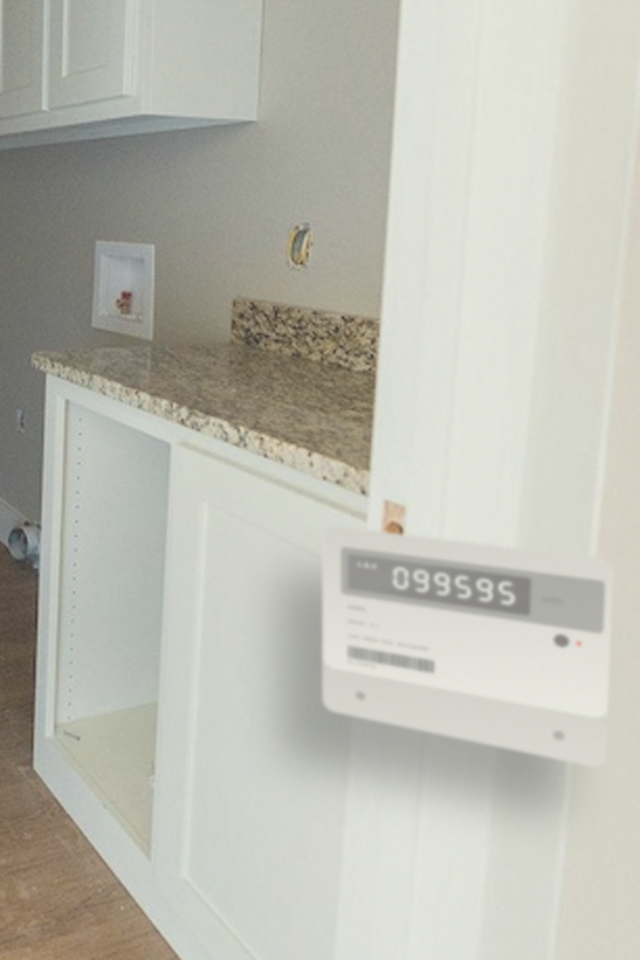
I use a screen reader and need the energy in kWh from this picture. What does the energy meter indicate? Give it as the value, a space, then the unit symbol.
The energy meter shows 99595 kWh
